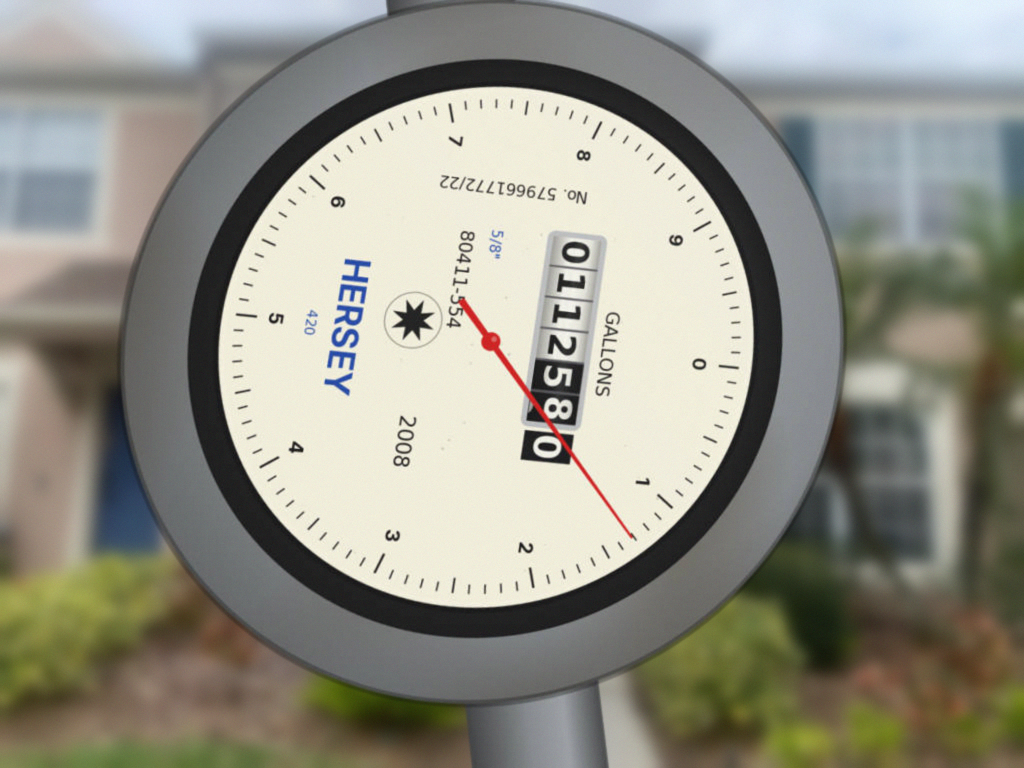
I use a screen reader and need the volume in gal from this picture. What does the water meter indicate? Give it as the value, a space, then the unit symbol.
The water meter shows 112581.3 gal
